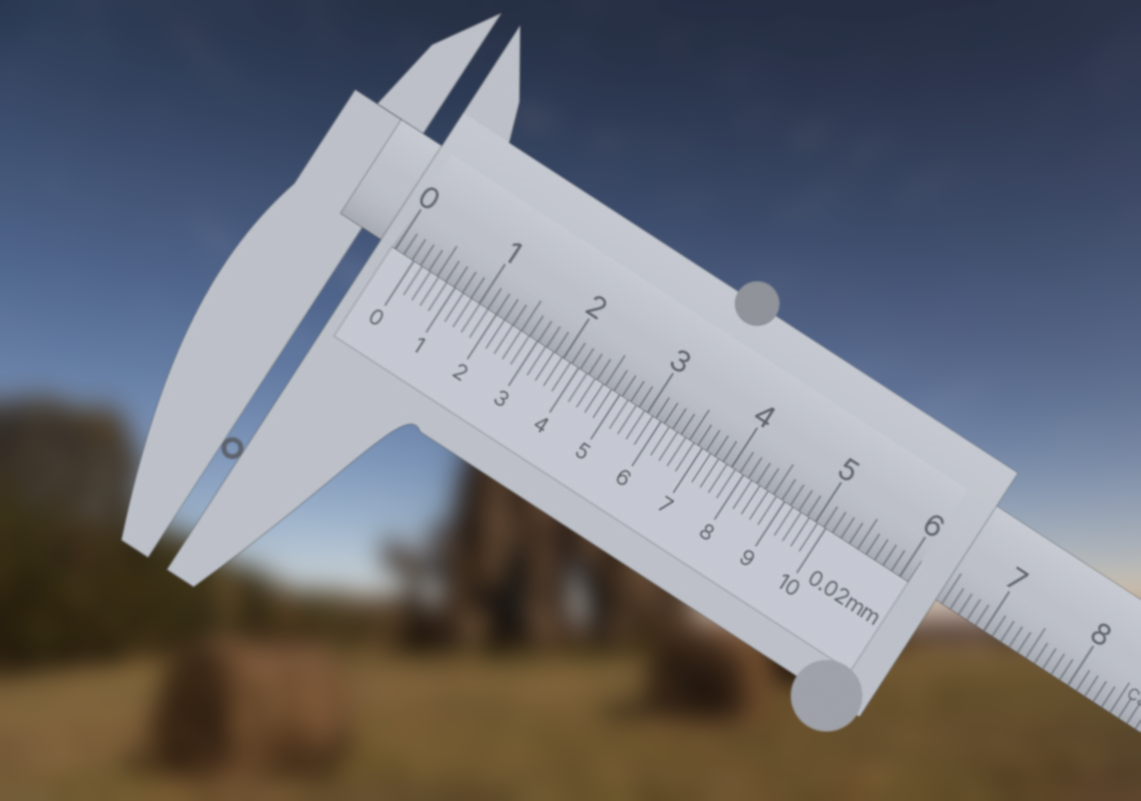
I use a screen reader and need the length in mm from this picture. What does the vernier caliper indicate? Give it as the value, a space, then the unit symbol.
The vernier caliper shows 2.2 mm
